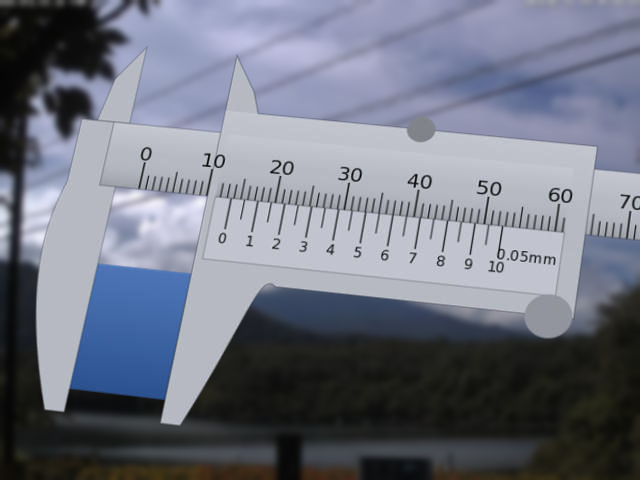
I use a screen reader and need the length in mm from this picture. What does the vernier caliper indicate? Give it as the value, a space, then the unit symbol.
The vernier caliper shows 13.6 mm
